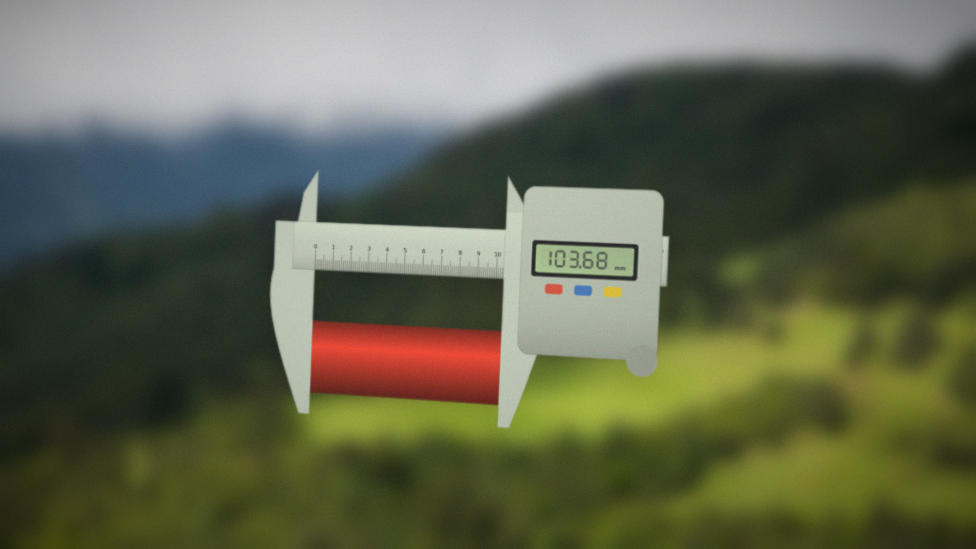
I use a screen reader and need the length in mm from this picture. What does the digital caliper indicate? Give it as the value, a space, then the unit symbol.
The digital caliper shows 103.68 mm
